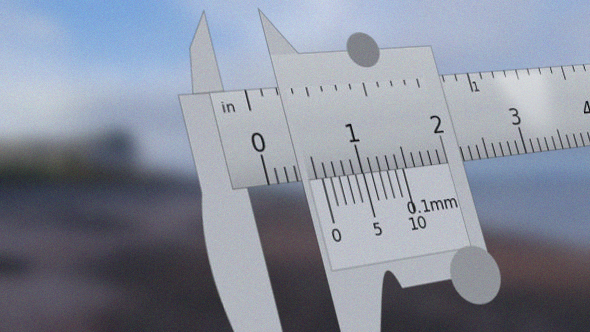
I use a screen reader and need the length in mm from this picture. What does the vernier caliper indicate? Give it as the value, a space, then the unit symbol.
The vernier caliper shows 5.6 mm
